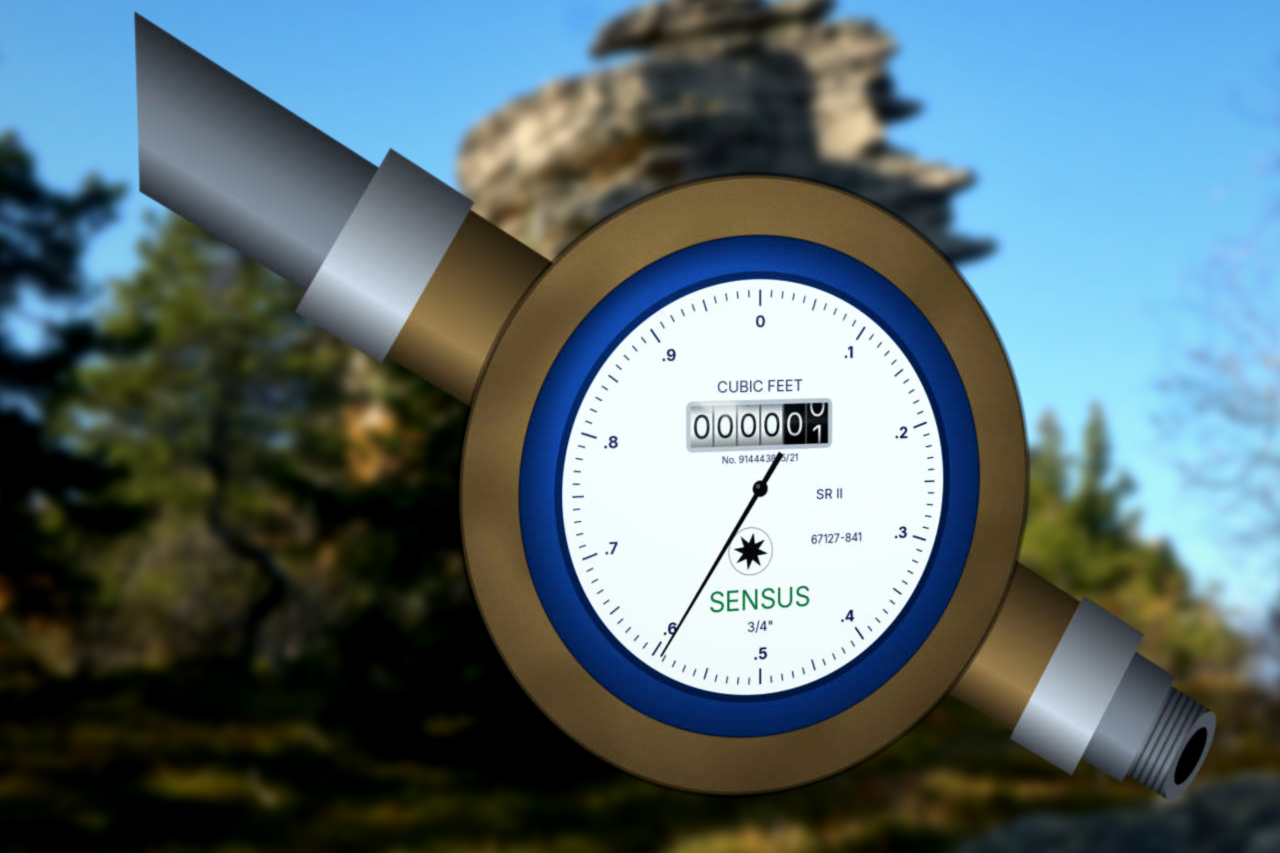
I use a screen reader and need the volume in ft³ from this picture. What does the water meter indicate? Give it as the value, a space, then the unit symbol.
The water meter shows 0.59 ft³
